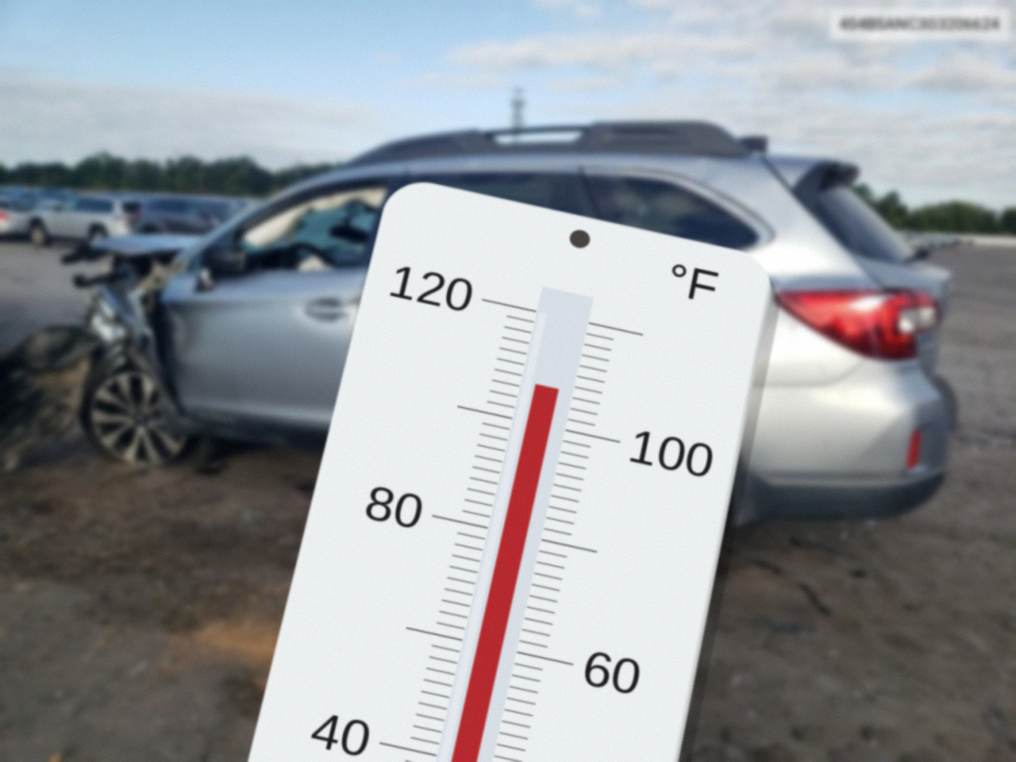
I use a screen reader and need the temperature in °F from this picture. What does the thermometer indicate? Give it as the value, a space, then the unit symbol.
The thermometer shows 107 °F
